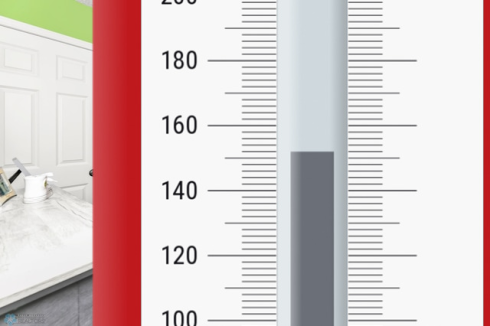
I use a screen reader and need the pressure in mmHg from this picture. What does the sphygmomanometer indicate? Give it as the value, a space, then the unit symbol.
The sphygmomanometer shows 152 mmHg
